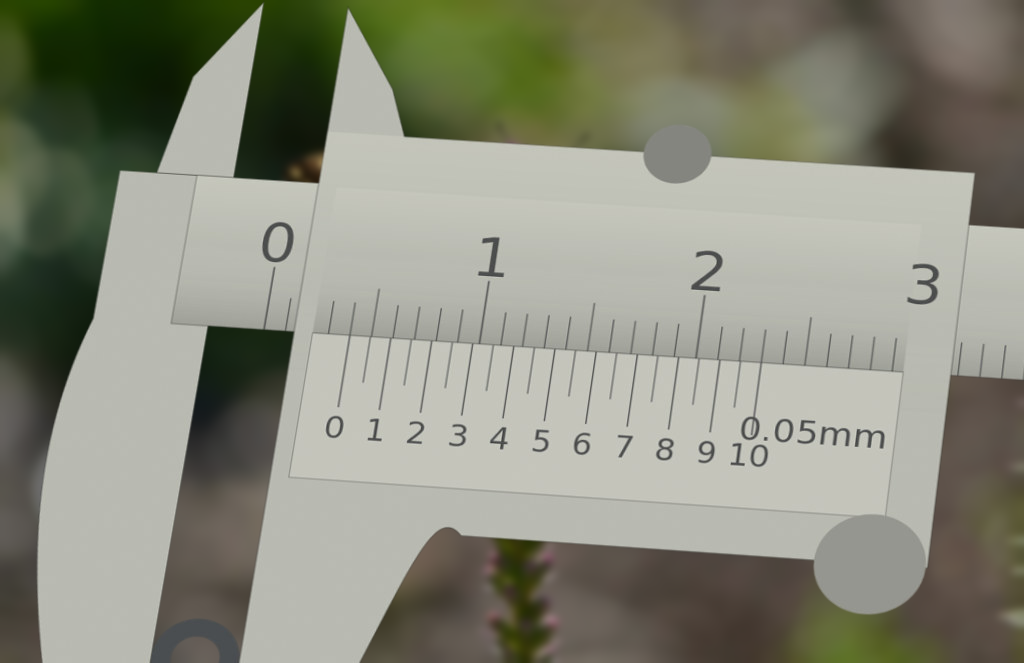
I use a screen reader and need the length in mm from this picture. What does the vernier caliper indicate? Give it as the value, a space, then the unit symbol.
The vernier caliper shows 4.0 mm
